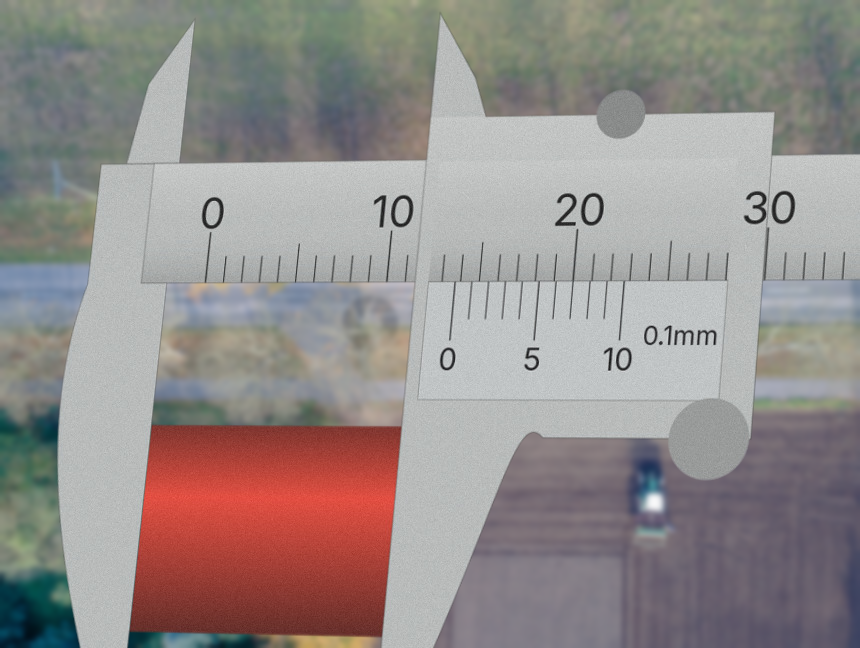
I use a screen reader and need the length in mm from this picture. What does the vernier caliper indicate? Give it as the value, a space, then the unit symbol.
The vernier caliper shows 13.7 mm
